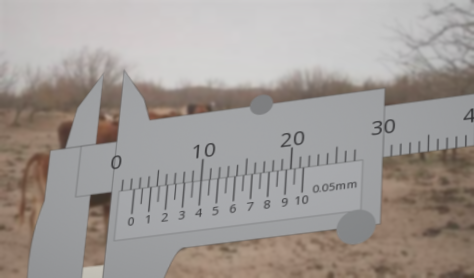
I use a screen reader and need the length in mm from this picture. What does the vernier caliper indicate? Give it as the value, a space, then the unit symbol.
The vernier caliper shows 2.4 mm
